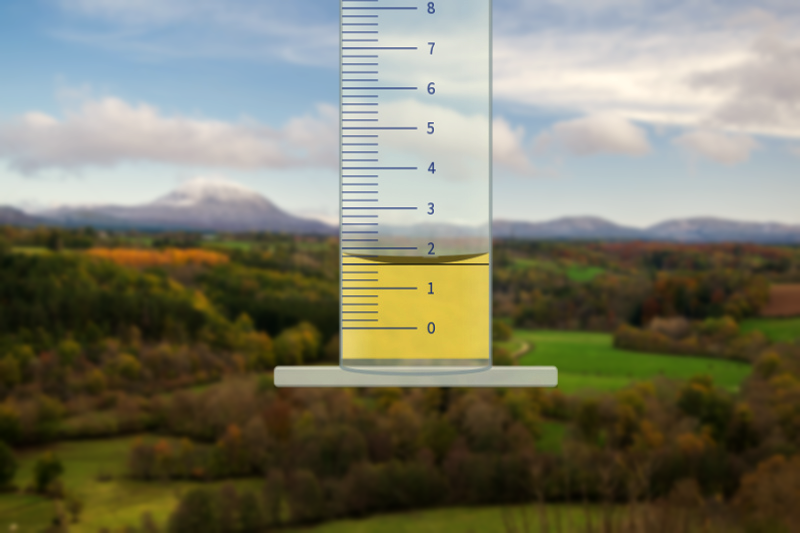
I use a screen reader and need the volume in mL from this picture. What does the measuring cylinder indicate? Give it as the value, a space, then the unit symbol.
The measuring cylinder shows 1.6 mL
